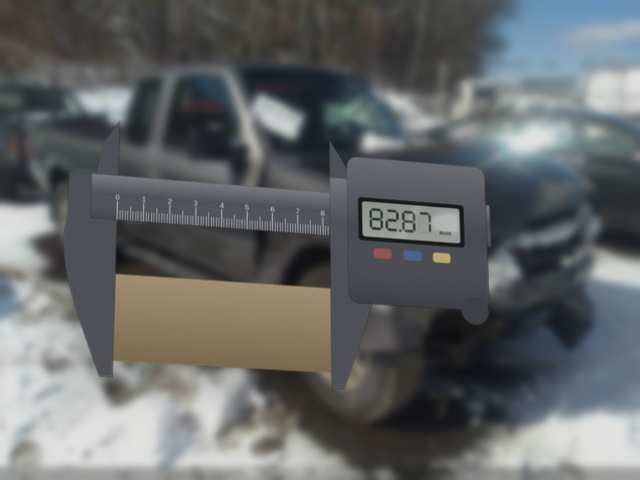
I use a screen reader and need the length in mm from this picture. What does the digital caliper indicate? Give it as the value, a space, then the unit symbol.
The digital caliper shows 82.87 mm
